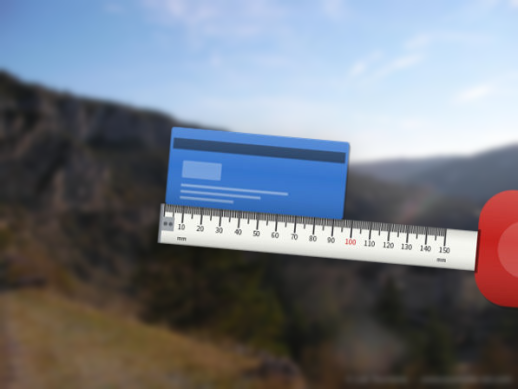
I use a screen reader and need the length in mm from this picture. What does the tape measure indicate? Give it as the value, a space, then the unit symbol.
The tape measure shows 95 mm
